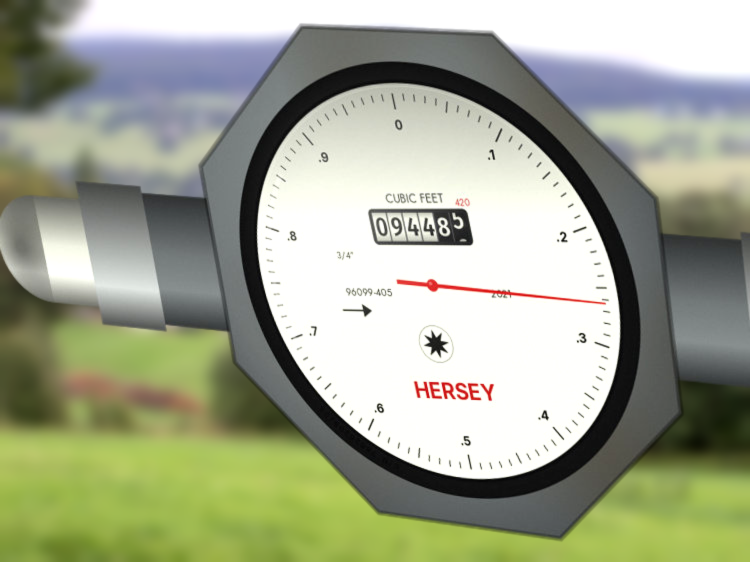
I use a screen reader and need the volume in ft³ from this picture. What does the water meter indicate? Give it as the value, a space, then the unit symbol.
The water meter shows 94485.26 ft³
